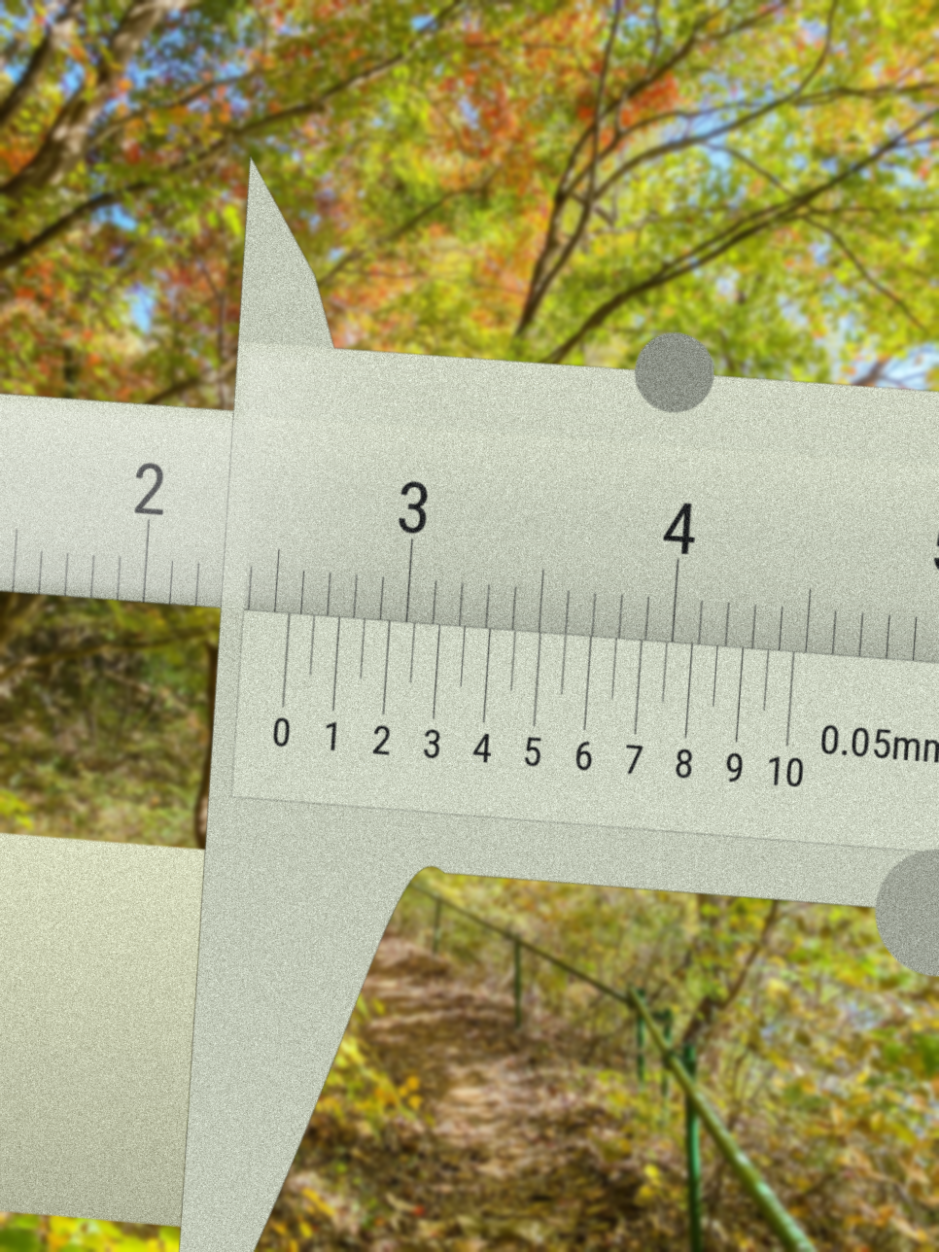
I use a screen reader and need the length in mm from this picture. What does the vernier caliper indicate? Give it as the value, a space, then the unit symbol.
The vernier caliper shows 25.55 mm
